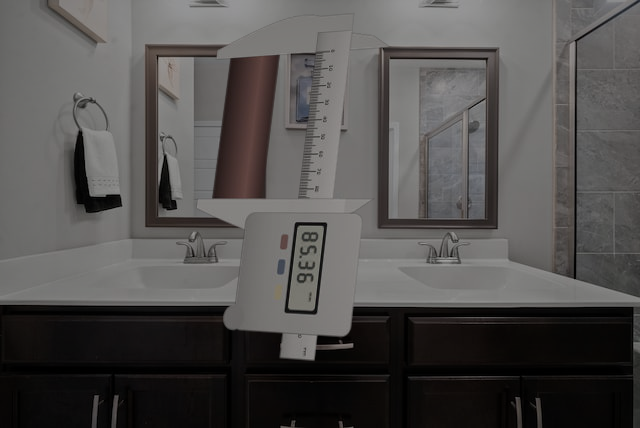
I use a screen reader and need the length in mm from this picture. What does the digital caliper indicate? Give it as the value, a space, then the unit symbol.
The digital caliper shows 85.36 mm
